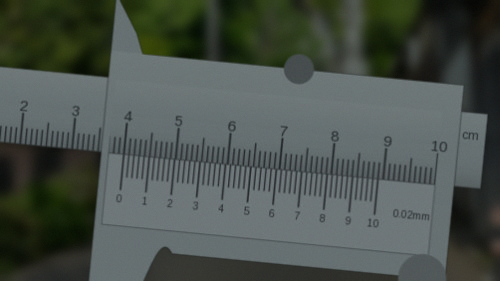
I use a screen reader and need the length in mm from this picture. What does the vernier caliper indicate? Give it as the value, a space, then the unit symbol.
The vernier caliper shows 40.0 mm
